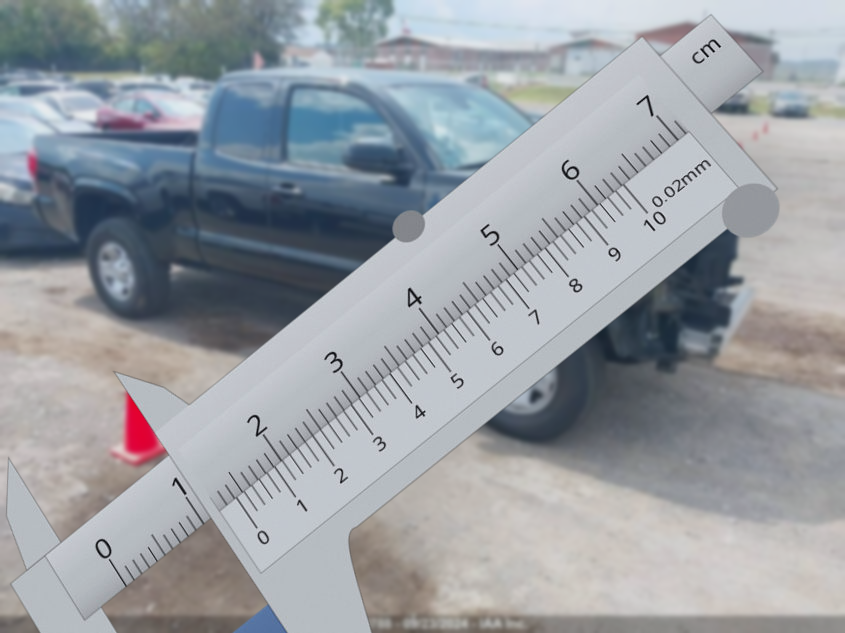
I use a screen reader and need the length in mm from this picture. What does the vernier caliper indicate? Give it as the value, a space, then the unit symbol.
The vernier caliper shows 14.2 mm
